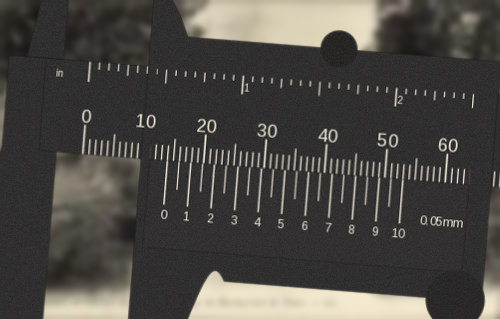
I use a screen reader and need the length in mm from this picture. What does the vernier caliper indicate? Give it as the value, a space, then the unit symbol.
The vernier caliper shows 14.0 mm
